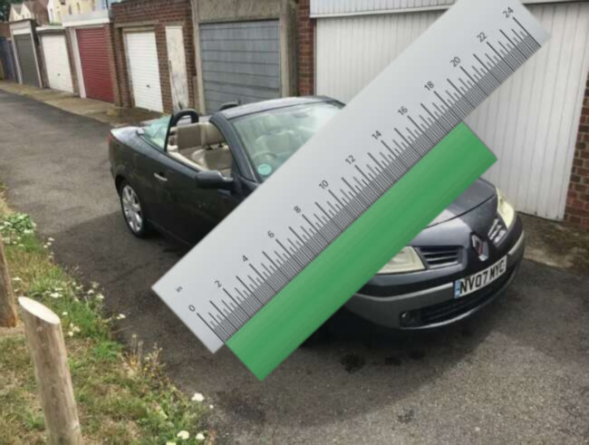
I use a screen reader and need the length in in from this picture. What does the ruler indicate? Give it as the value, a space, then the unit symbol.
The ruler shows 18 in
